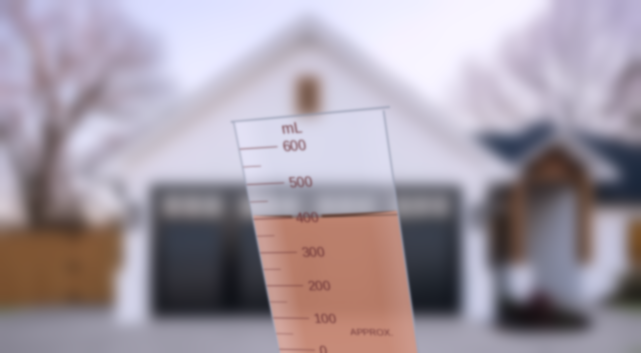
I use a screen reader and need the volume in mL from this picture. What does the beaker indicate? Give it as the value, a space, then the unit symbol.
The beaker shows 400 mL
